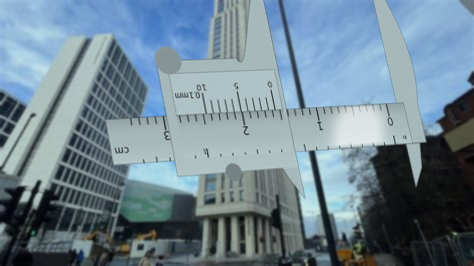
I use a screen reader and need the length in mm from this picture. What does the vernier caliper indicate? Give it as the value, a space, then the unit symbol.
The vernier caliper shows 15.6 mm
